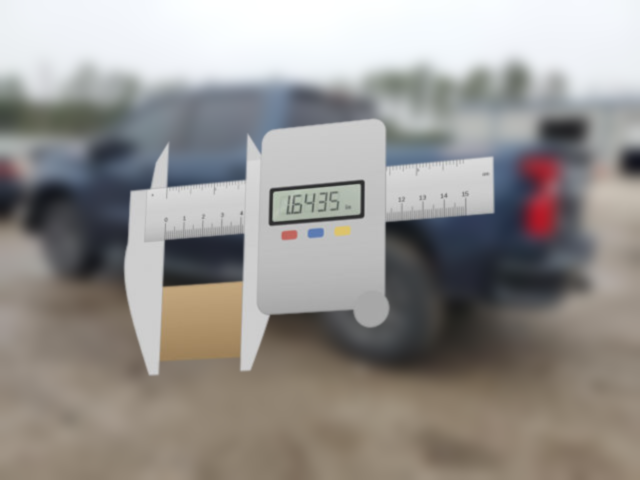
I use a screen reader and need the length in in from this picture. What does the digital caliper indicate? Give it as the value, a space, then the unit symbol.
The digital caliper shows 1.6435 in
